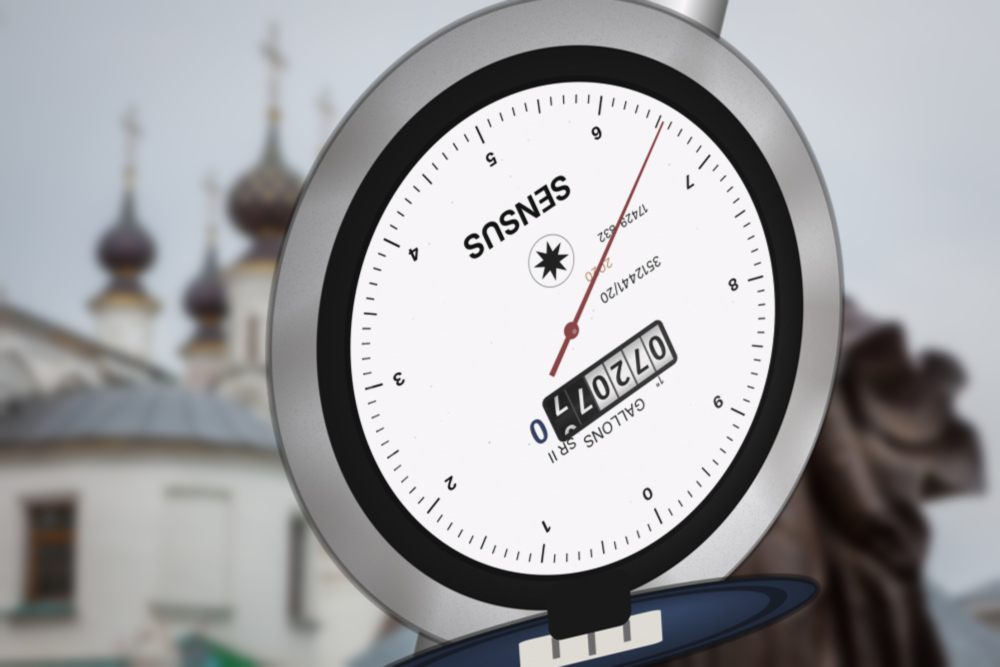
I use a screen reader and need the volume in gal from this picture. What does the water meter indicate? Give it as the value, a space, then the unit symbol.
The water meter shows 720766.5 gal
